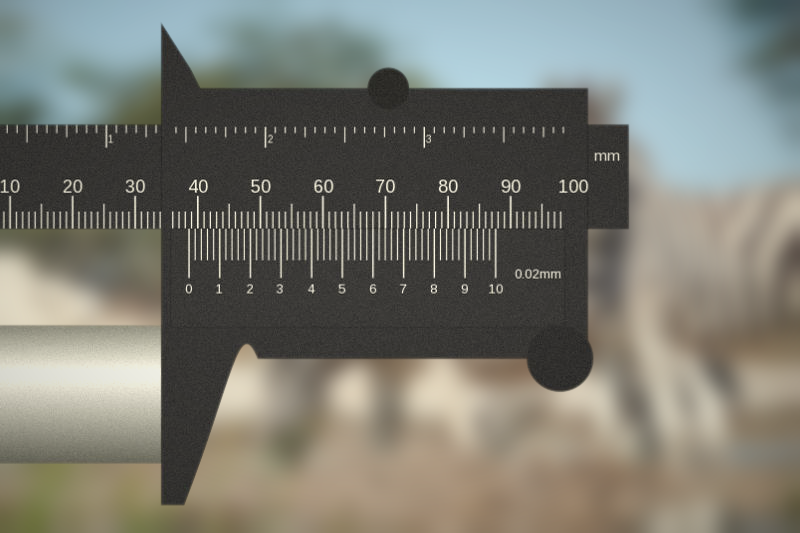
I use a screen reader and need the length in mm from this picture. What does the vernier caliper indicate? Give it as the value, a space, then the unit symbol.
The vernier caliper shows 38.6 mm
